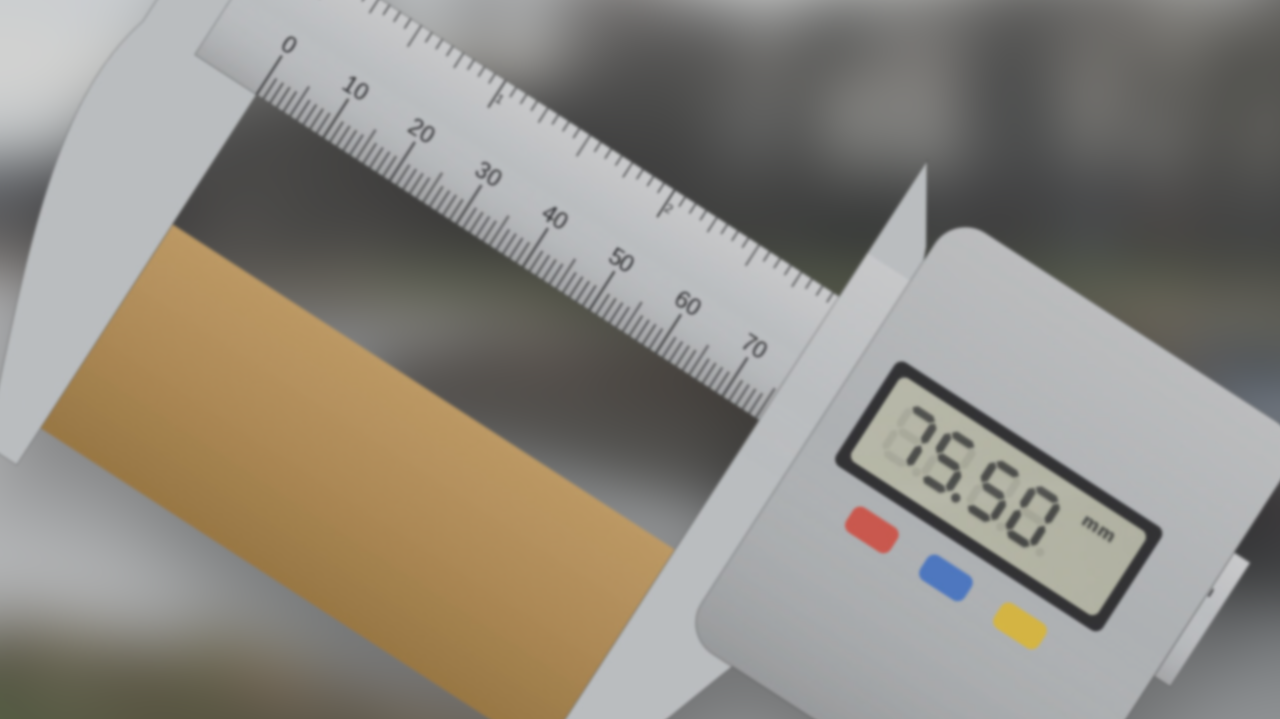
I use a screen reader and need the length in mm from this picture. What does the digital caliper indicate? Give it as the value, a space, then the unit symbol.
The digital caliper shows 75.50 mm
